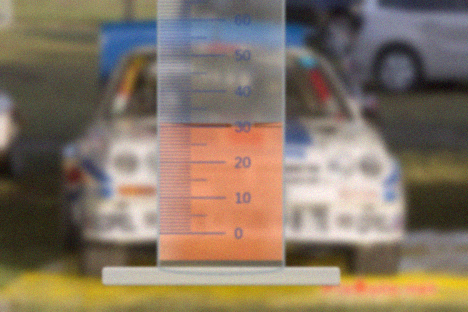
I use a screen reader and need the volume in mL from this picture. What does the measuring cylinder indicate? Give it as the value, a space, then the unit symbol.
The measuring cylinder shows 30 mL
